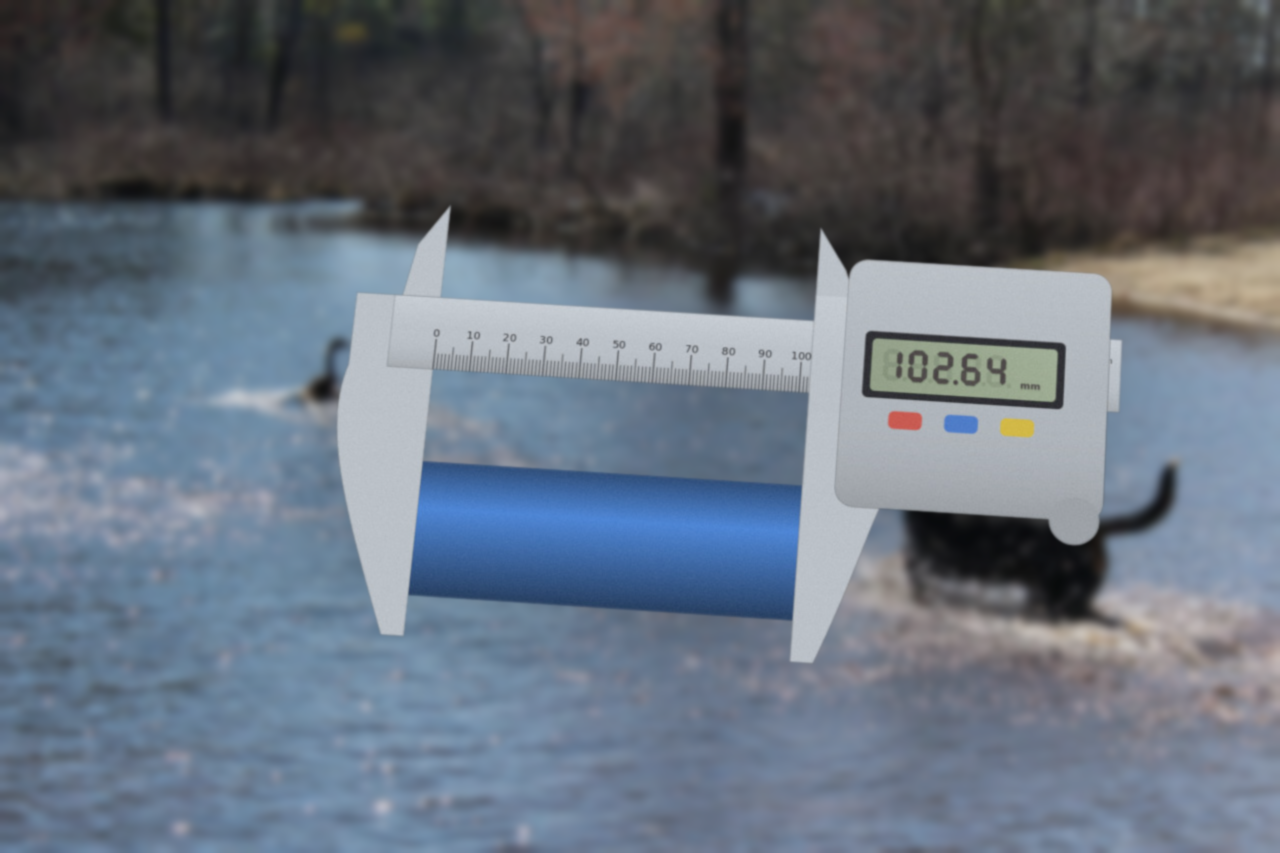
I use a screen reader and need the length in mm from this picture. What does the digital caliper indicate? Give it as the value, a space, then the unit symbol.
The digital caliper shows 102.64 mm
